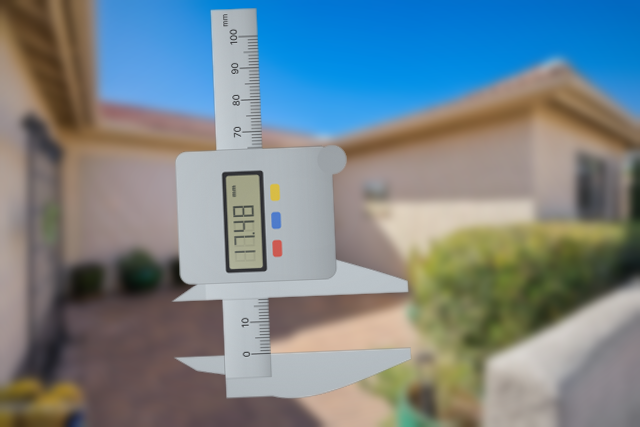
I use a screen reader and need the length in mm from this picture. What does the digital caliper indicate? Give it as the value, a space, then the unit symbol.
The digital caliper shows 17.48 mm
